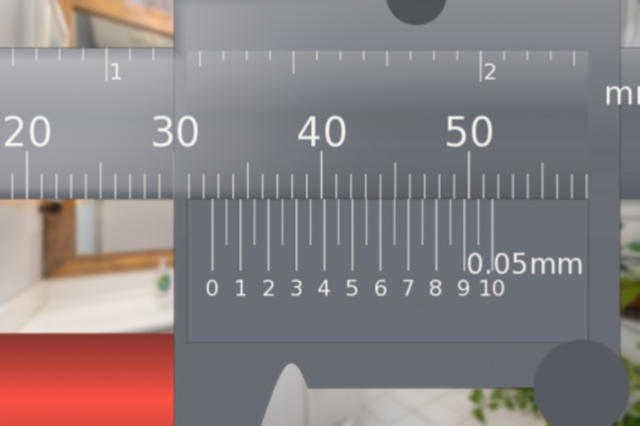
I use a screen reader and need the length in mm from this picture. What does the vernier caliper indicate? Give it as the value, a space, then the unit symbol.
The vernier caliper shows 32.6 mm
